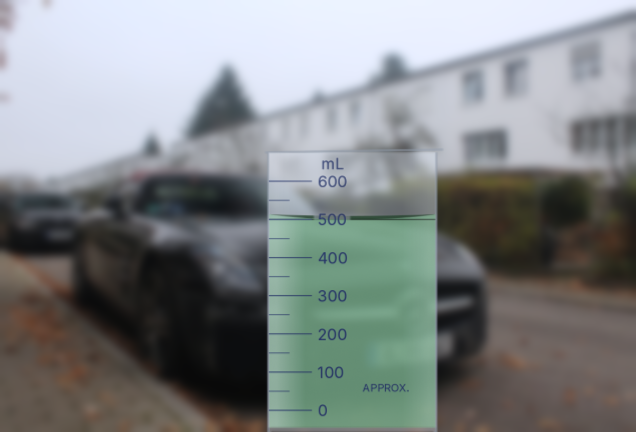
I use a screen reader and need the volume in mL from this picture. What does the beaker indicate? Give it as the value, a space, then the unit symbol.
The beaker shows 500 mL
